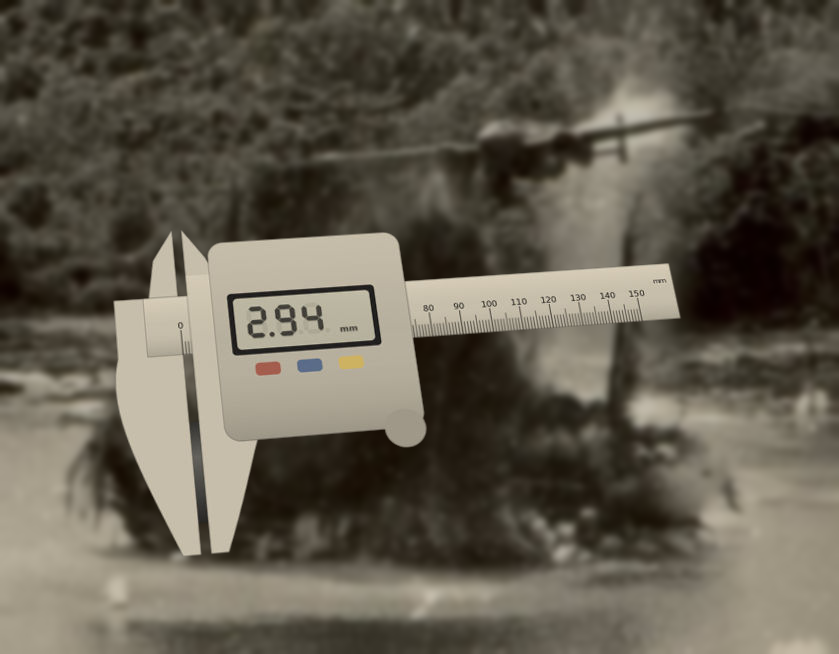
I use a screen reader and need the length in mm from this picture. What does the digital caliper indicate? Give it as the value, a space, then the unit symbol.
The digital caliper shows 2.94 mm
